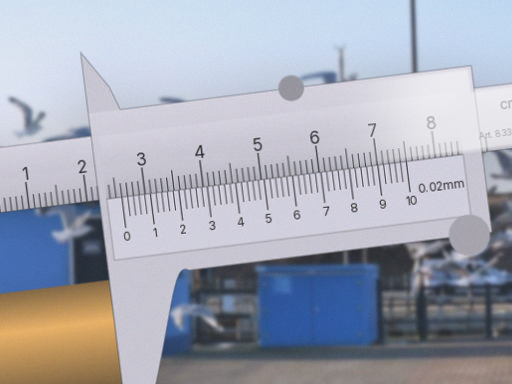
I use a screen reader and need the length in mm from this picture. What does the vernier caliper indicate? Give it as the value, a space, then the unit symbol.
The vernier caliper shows 26.0 mm
